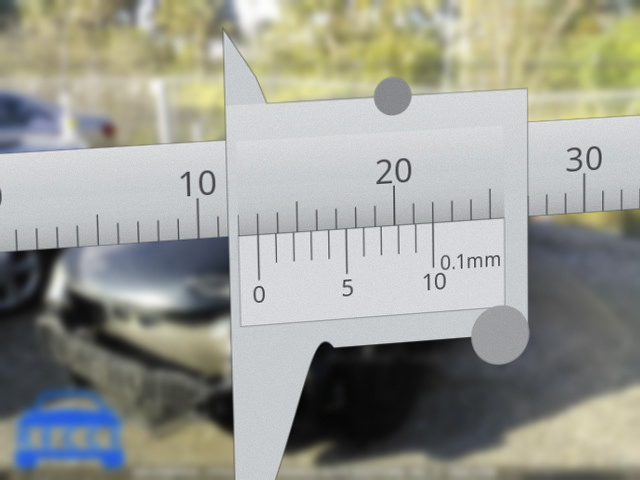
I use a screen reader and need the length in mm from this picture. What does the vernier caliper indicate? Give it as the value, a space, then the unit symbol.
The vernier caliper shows 13.0 mm
